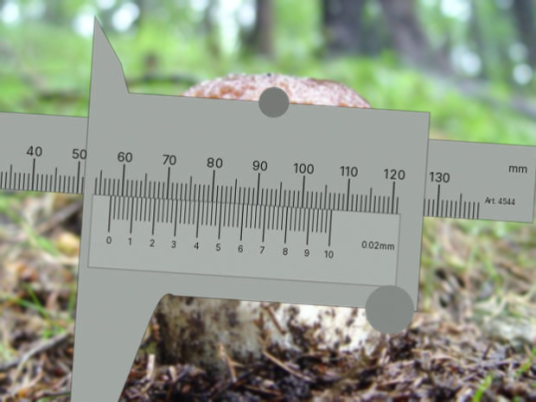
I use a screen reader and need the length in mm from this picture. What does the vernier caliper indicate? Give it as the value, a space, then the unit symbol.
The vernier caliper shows 57.5 mm
